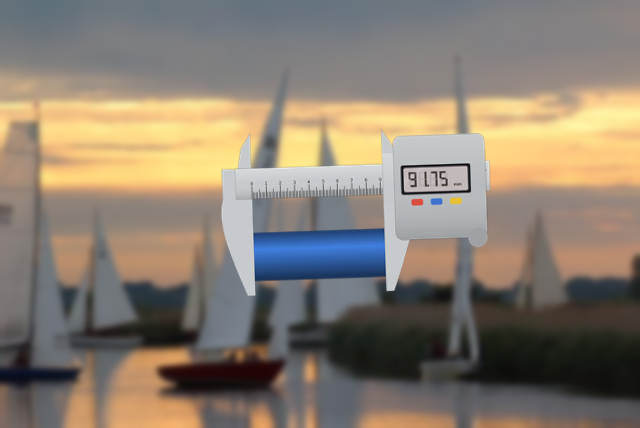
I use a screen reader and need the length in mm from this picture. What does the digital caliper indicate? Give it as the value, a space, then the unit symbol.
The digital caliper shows 91.75 mm
